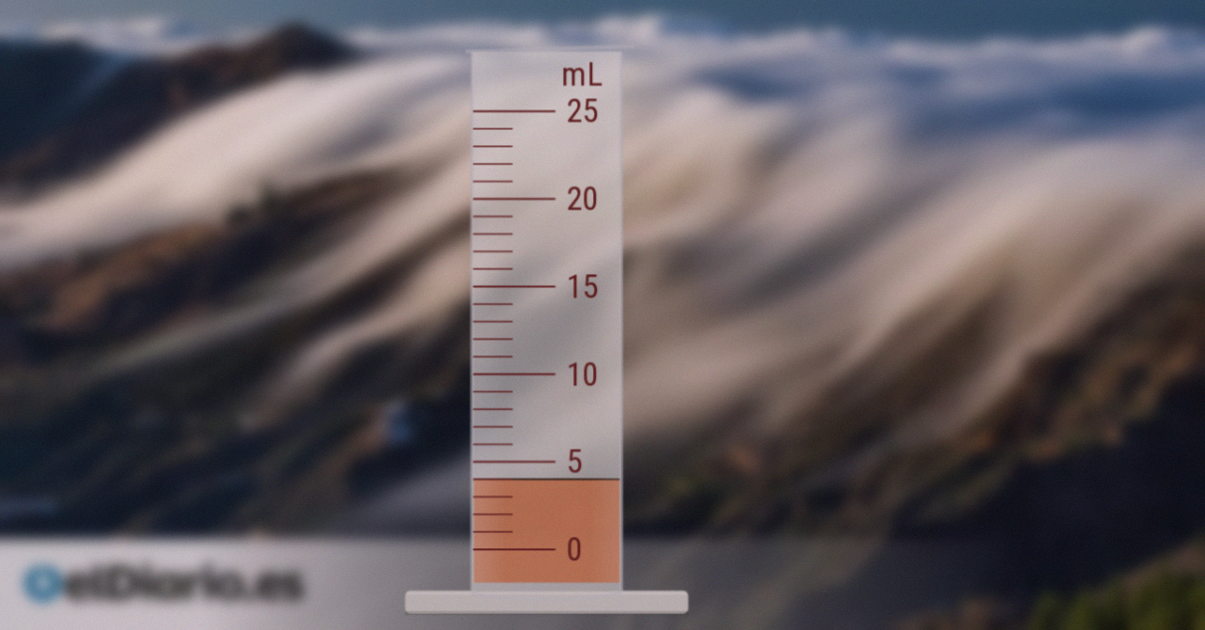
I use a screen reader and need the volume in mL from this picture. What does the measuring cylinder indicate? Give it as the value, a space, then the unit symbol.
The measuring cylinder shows 4 mL
